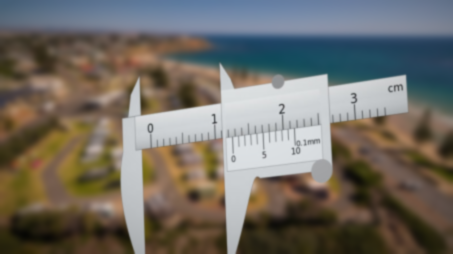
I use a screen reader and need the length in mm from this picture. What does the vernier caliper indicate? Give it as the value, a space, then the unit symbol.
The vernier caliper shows 12.6 mm
